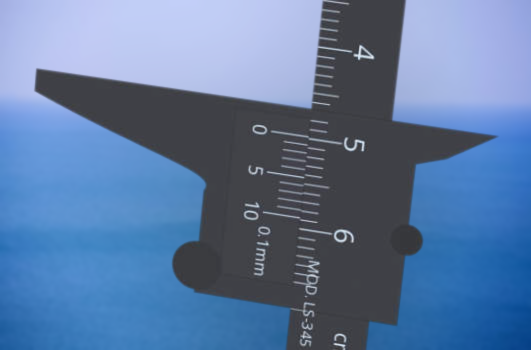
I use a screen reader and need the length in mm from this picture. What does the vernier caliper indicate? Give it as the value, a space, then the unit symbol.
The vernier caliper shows 49.8 mm
